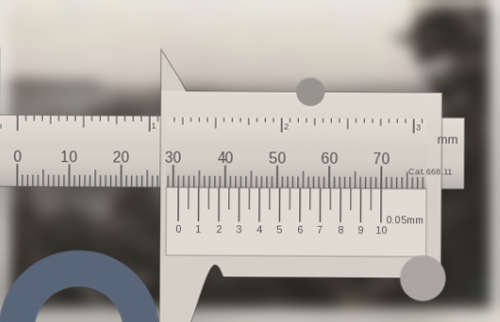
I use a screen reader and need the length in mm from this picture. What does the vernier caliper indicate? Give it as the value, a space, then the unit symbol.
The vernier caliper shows 31.0 mm
